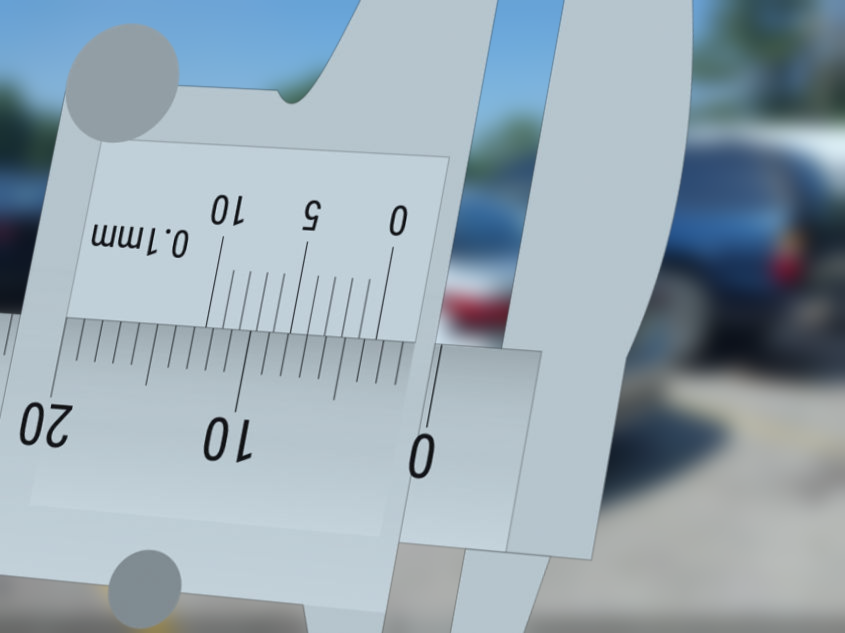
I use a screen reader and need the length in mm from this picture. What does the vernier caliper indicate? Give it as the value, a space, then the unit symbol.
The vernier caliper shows 3.4 mm
